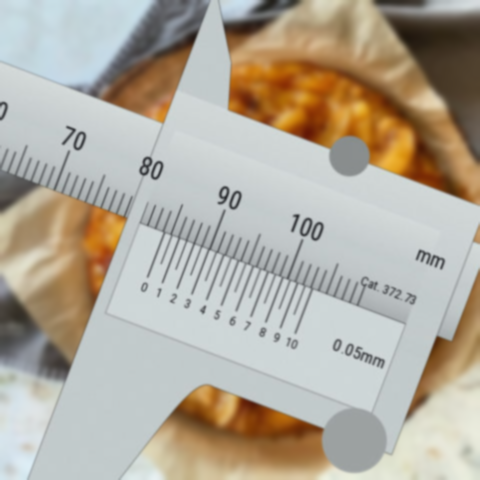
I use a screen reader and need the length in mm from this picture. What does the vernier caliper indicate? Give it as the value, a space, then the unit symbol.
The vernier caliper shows 84.2 mm
